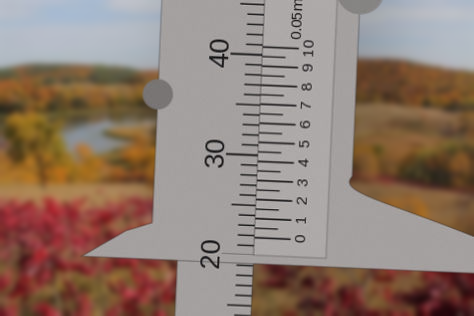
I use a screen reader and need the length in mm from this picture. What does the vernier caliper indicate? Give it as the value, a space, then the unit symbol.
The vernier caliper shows 21.8 mm
